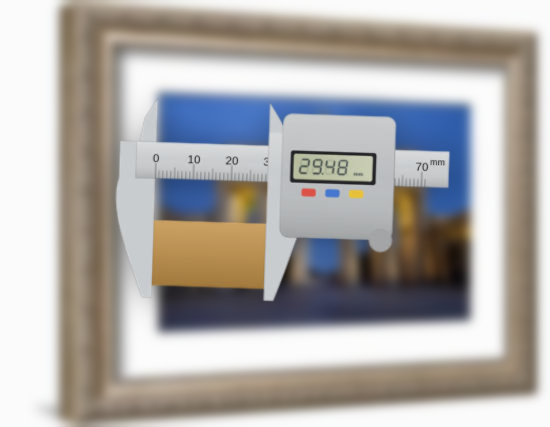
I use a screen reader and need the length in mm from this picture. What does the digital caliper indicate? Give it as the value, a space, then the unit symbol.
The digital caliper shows 29.48 mm
